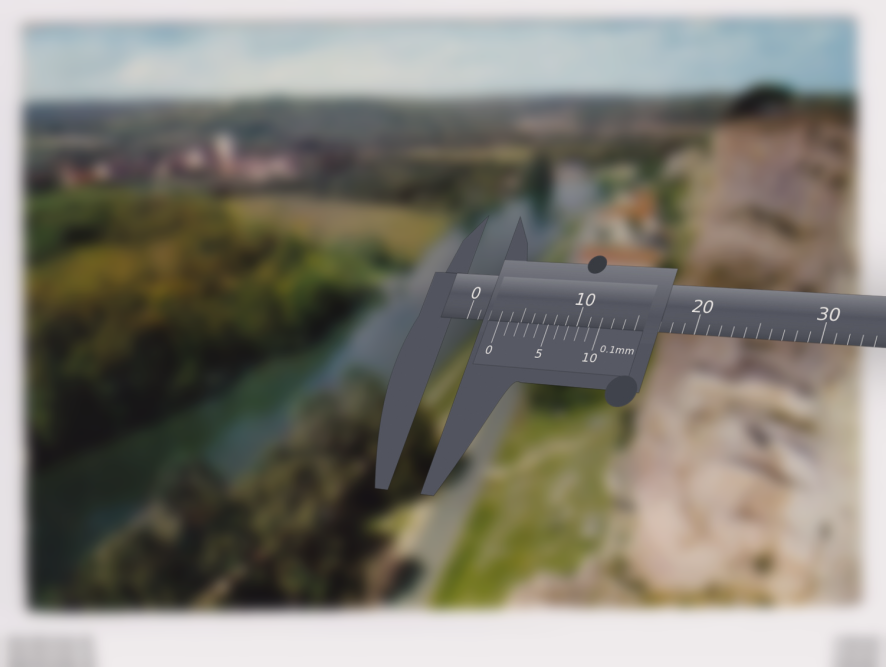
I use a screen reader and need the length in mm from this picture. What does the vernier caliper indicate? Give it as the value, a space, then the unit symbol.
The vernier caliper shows 3.0 mm
